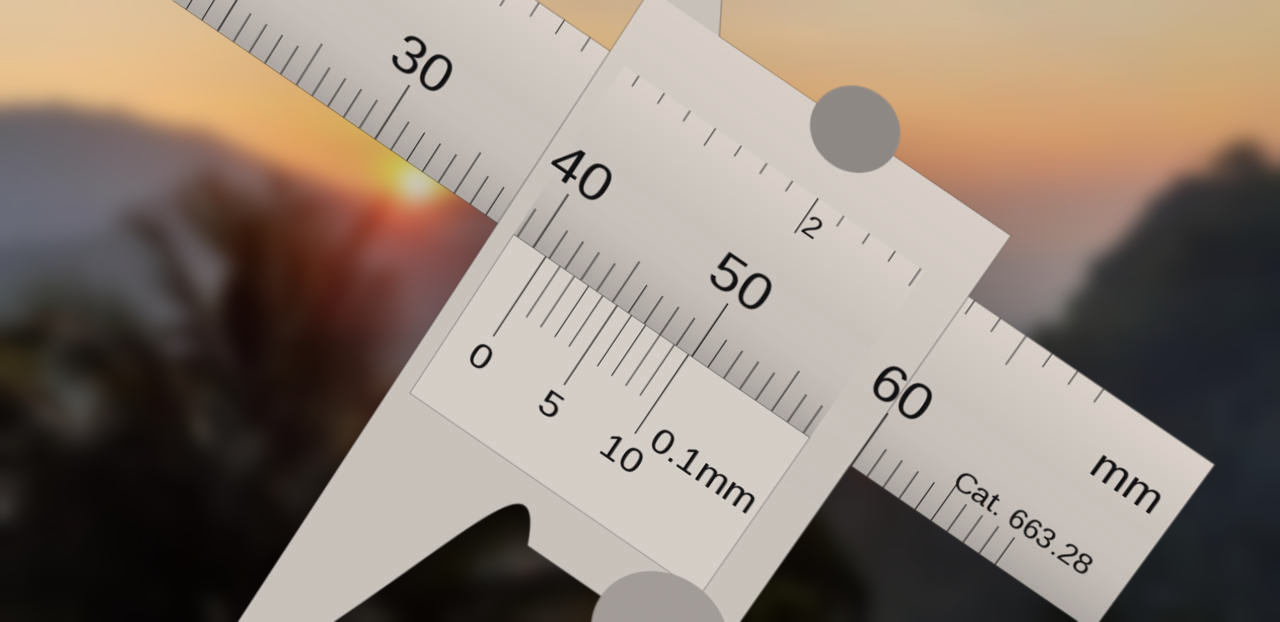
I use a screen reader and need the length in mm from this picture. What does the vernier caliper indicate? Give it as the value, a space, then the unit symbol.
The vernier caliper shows 40.8 mm
